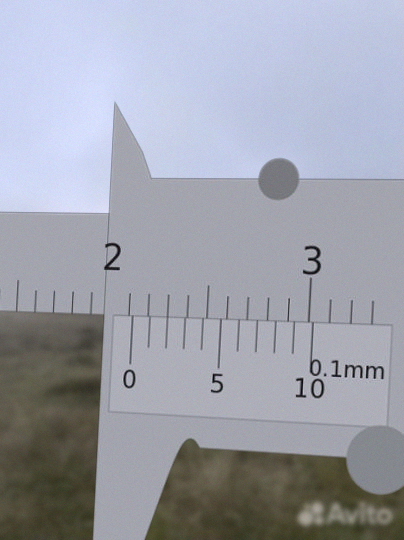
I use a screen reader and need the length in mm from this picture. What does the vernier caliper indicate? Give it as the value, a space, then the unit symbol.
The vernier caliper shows 21.2 mm
